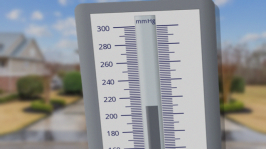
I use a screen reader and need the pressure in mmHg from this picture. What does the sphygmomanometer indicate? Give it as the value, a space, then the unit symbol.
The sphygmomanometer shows 210 mmHg
